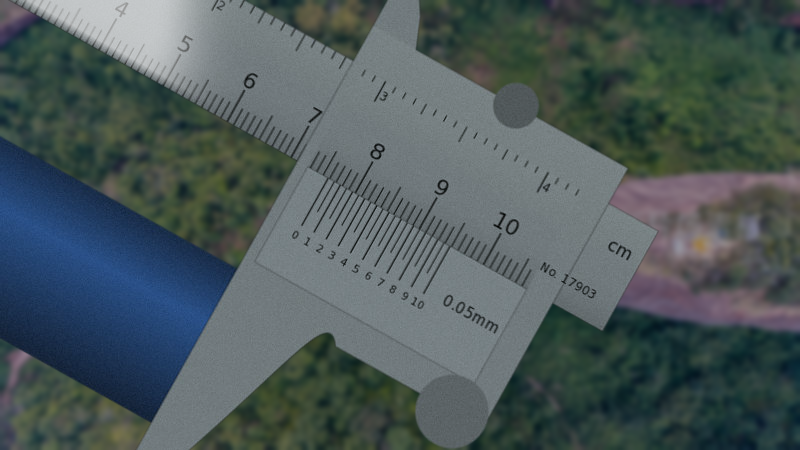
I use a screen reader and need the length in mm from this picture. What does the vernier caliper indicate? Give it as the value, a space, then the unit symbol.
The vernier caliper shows 75.8 mm
